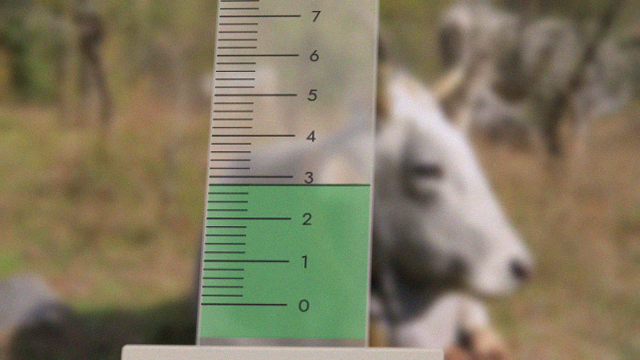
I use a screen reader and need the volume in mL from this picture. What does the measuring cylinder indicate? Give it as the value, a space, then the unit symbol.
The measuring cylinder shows 2.8 mL
